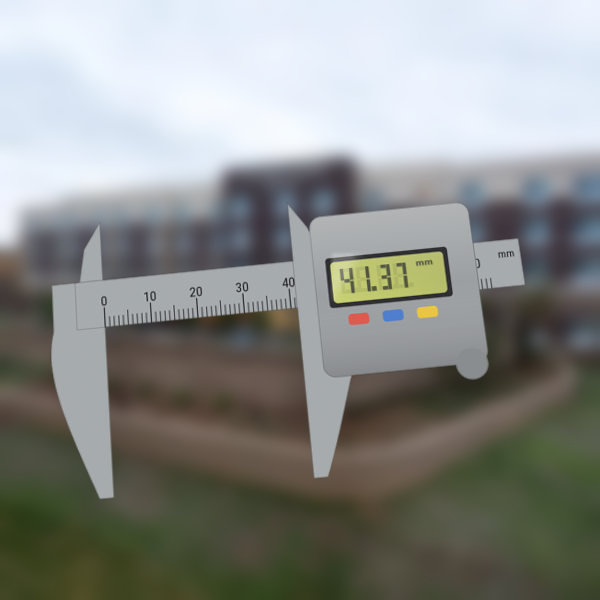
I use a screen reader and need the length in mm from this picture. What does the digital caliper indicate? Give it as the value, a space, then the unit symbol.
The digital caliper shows 41.37 mm
